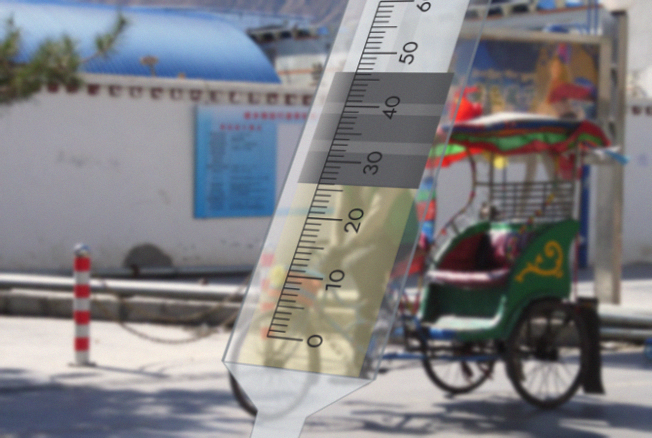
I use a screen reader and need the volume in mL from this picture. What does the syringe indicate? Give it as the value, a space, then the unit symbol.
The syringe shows 26 mL
